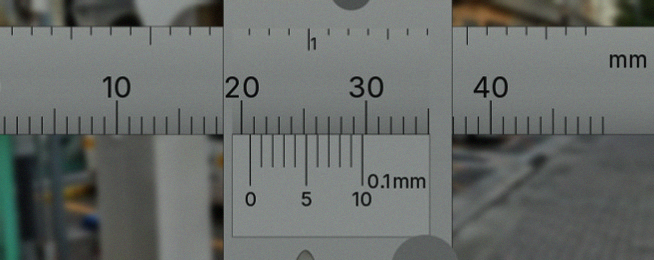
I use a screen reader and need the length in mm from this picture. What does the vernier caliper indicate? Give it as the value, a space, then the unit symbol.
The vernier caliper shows 20.7 mm
